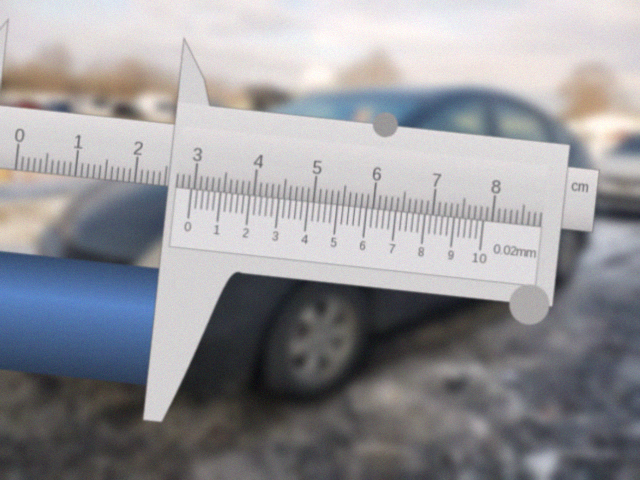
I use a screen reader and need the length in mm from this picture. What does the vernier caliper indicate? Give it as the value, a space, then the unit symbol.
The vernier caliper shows 29.5 mm
